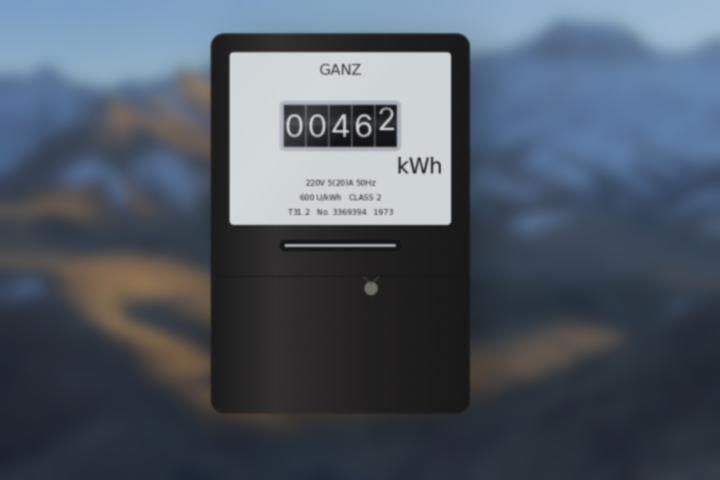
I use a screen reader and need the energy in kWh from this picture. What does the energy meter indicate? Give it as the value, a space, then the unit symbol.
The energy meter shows 462 kWh
